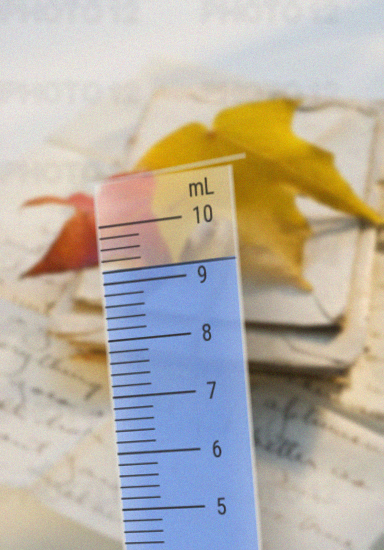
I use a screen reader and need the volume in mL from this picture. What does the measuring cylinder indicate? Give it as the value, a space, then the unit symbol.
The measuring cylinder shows 9.2 mL
